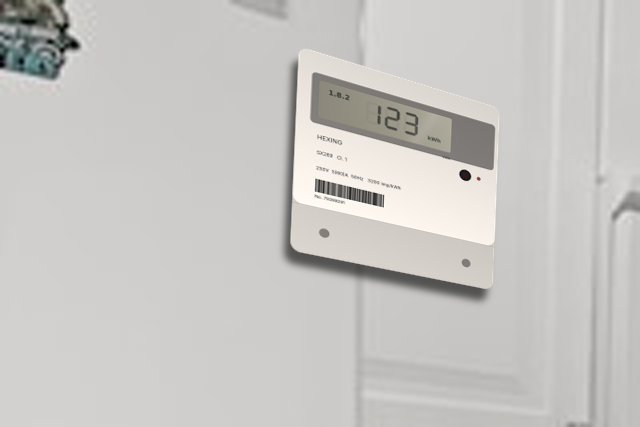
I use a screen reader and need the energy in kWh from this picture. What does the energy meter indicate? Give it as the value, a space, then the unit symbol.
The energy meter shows 123 kWh
